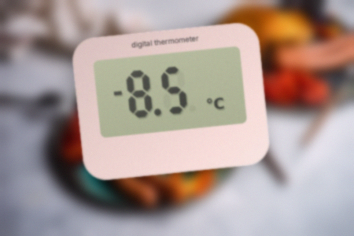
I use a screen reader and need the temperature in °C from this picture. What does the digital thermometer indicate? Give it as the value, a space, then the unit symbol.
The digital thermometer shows -8.5 °C
